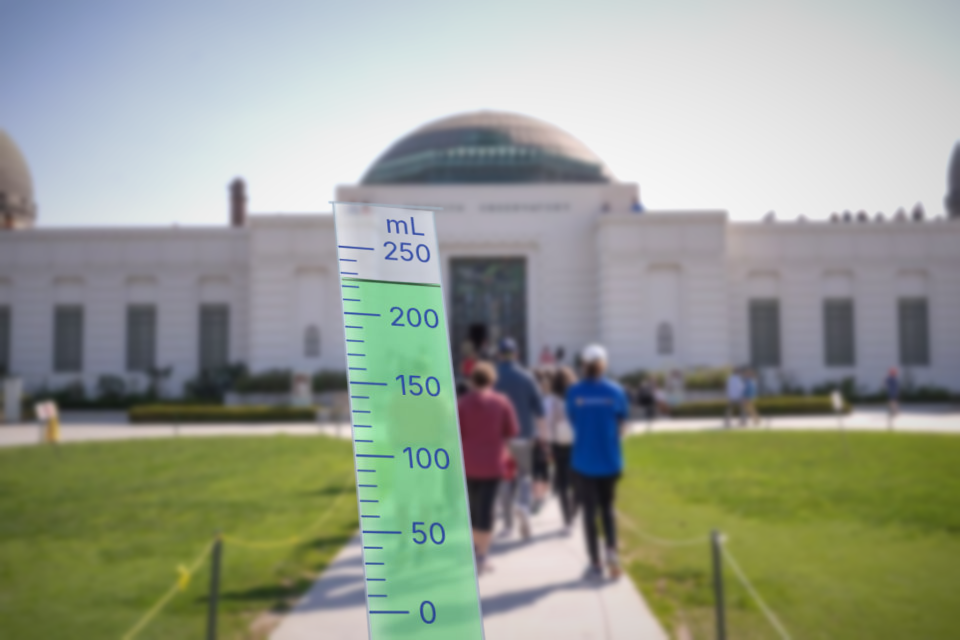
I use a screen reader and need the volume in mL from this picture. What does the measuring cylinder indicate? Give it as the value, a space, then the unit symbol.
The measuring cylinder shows 225 mL
